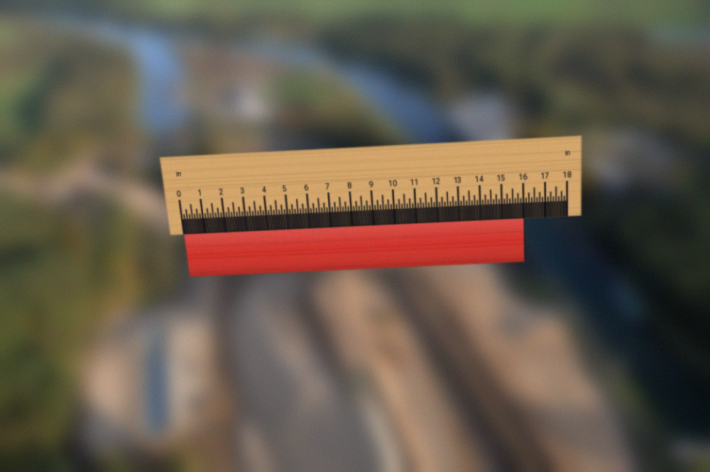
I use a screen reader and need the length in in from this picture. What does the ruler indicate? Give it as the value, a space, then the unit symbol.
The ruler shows 16 in
